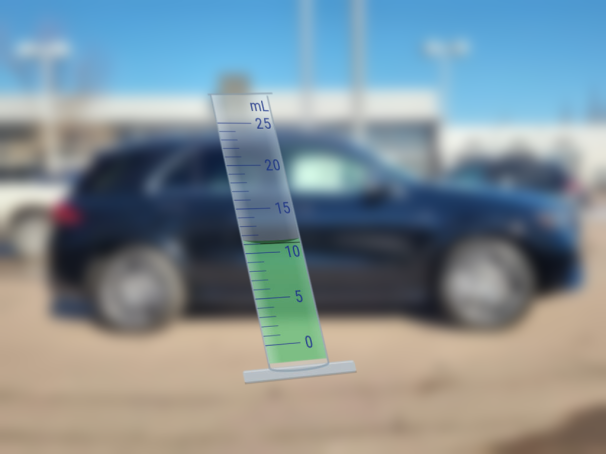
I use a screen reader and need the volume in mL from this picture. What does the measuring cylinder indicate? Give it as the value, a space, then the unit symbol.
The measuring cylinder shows 11 mL
